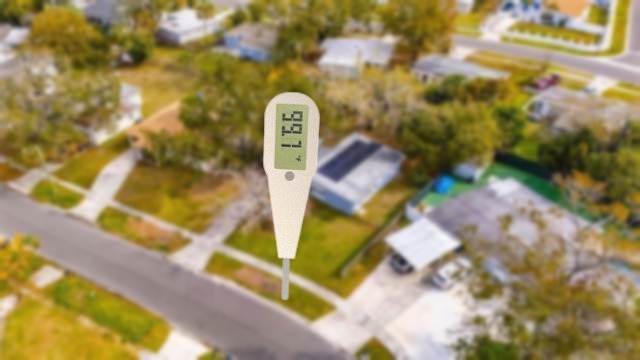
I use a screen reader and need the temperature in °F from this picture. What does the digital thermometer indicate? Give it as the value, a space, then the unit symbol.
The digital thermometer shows 99.7 °F
